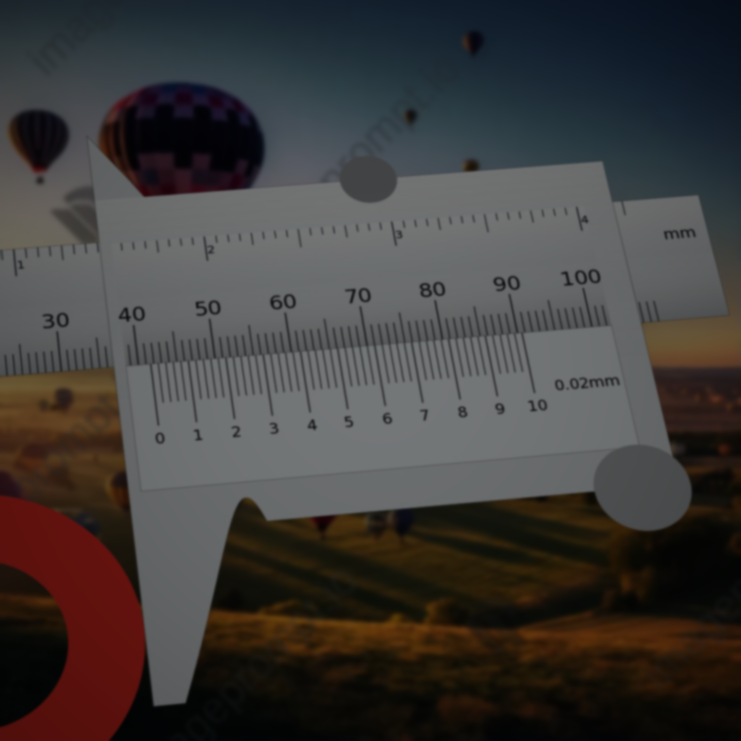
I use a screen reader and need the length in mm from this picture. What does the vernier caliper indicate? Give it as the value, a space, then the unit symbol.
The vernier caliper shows 41.6 mm
